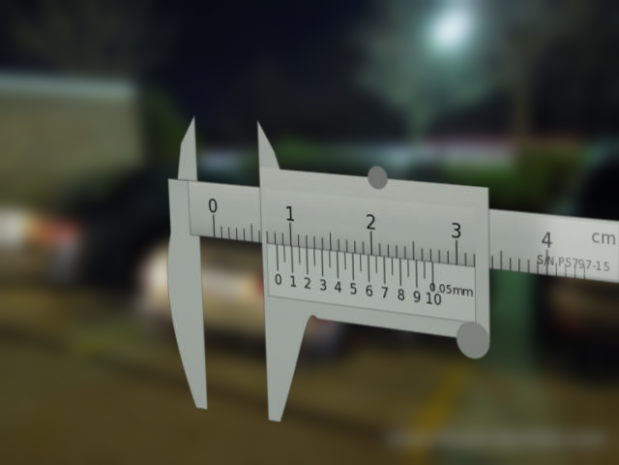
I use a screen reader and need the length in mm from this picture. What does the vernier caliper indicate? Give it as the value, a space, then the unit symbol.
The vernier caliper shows 8.2 mm
